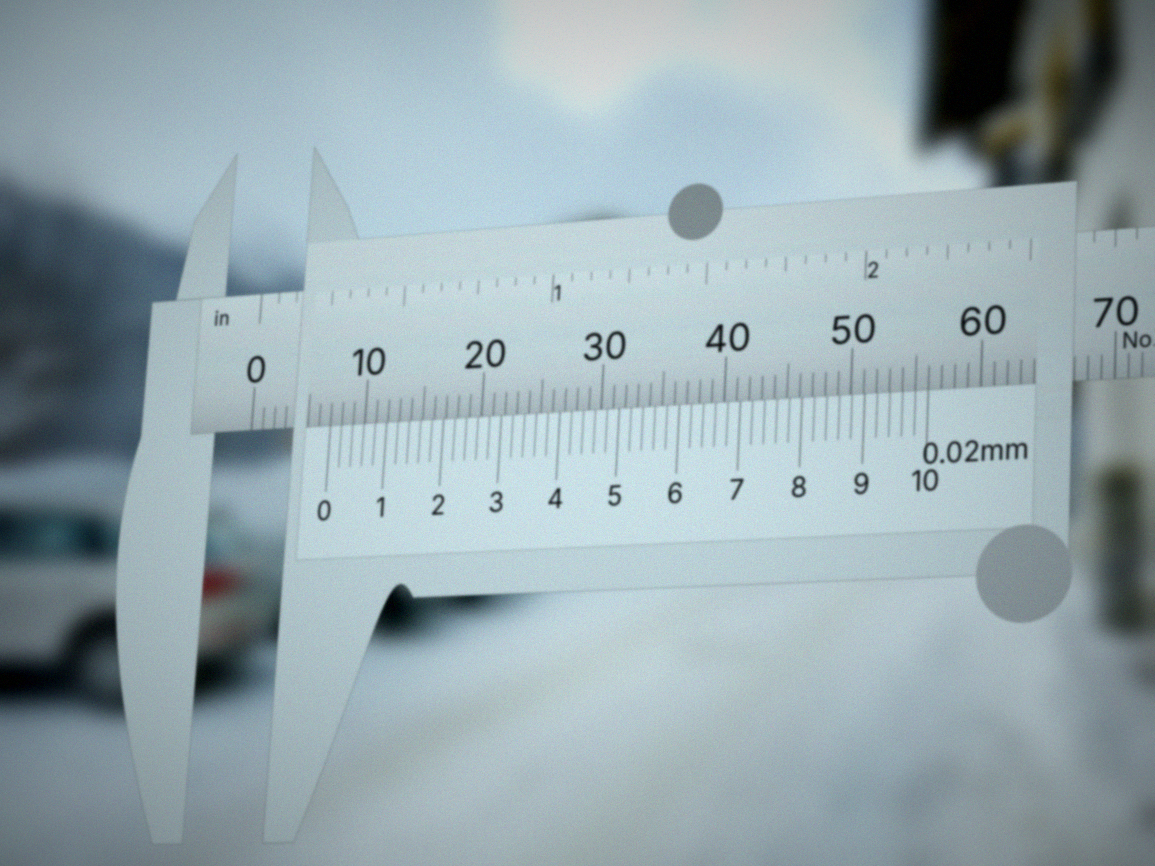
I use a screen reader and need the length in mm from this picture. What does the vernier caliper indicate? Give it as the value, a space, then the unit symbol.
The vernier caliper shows 7.0 mm
